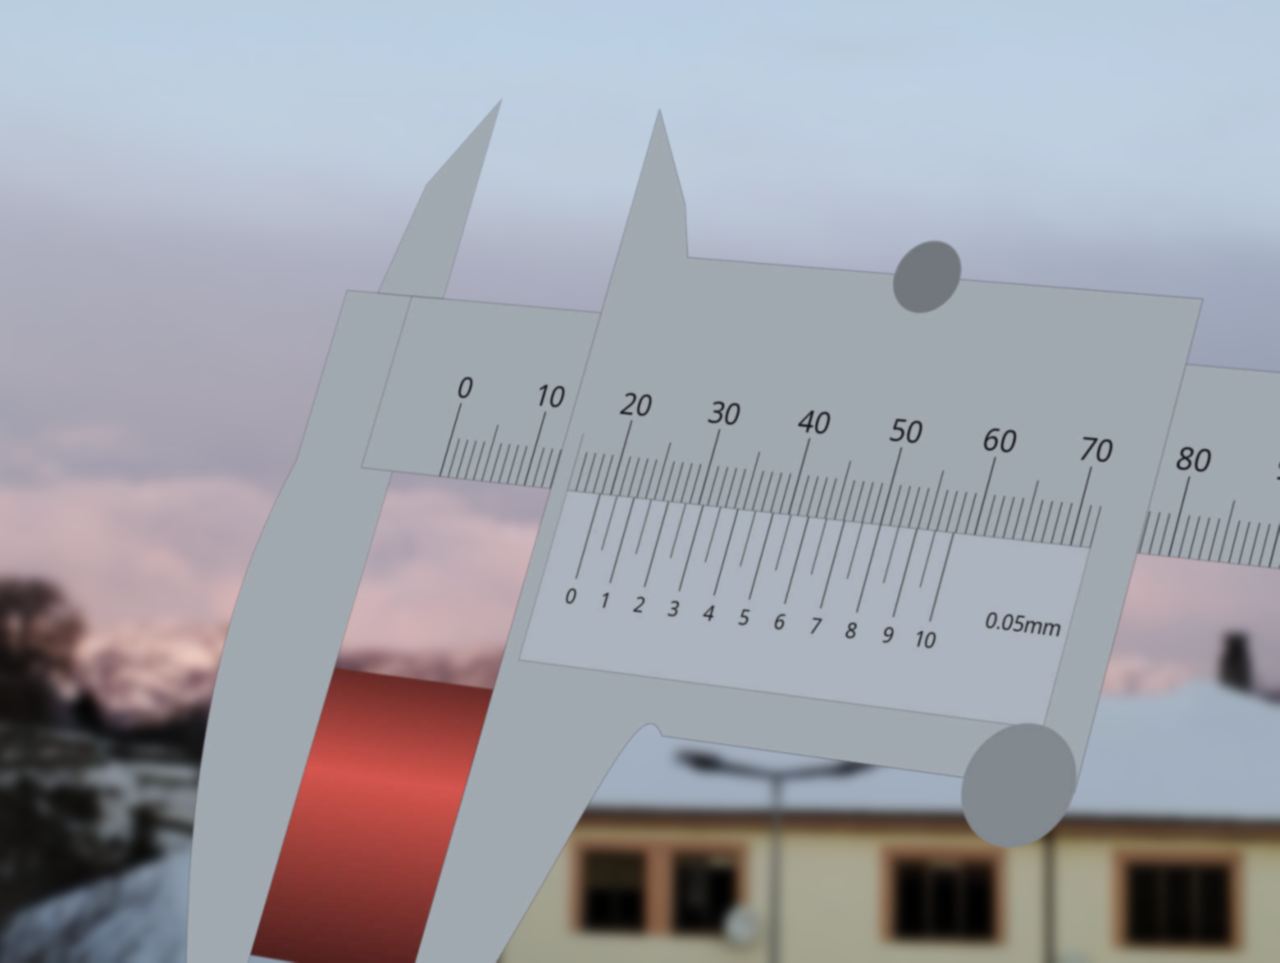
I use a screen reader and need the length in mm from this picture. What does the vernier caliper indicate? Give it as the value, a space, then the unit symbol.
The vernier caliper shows 18.8 mm
